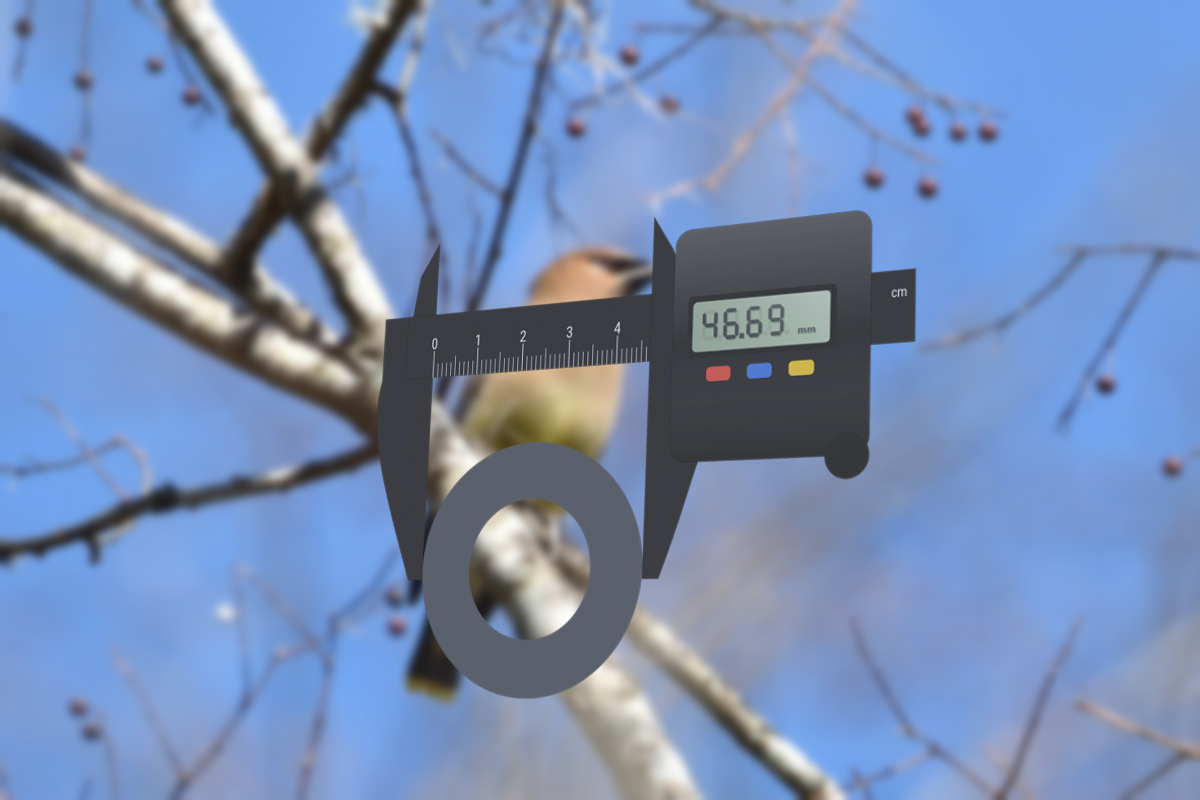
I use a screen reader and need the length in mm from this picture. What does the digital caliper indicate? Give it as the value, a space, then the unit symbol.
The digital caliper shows 46.69 mm
